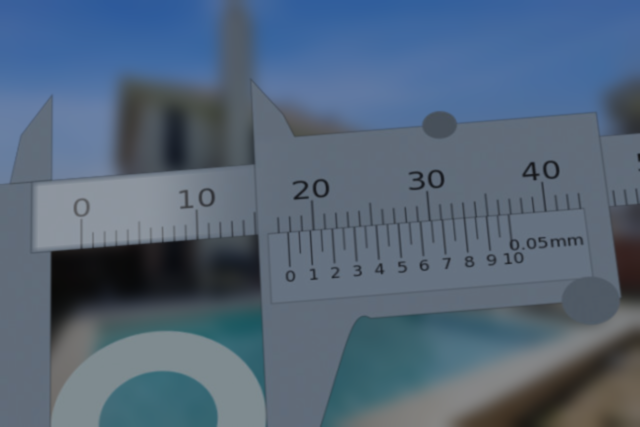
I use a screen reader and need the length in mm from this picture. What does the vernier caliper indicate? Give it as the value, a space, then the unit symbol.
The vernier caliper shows 17.8 mm
